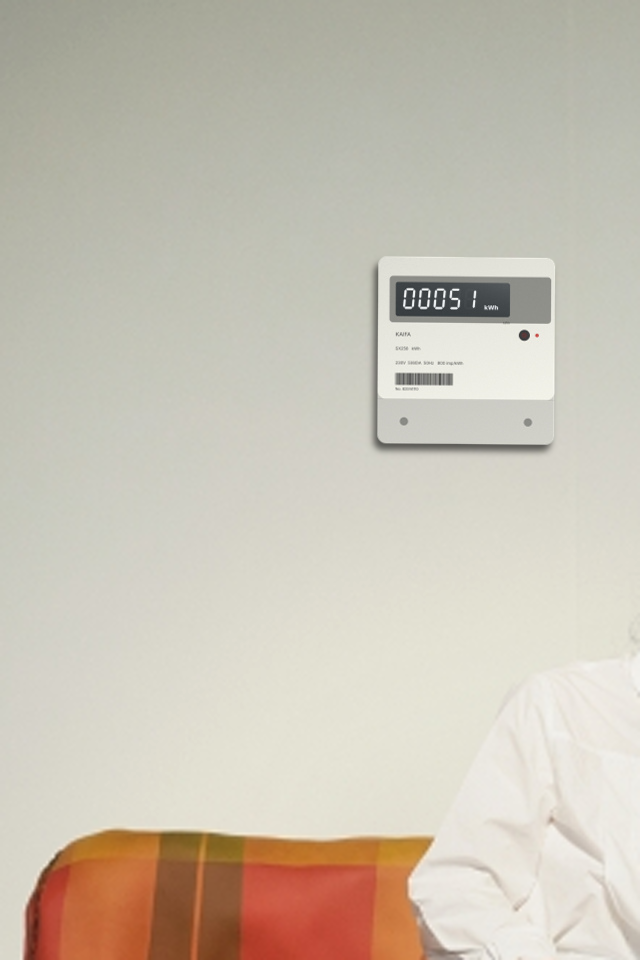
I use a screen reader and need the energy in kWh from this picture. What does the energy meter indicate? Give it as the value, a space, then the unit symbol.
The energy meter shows 51 kWh
